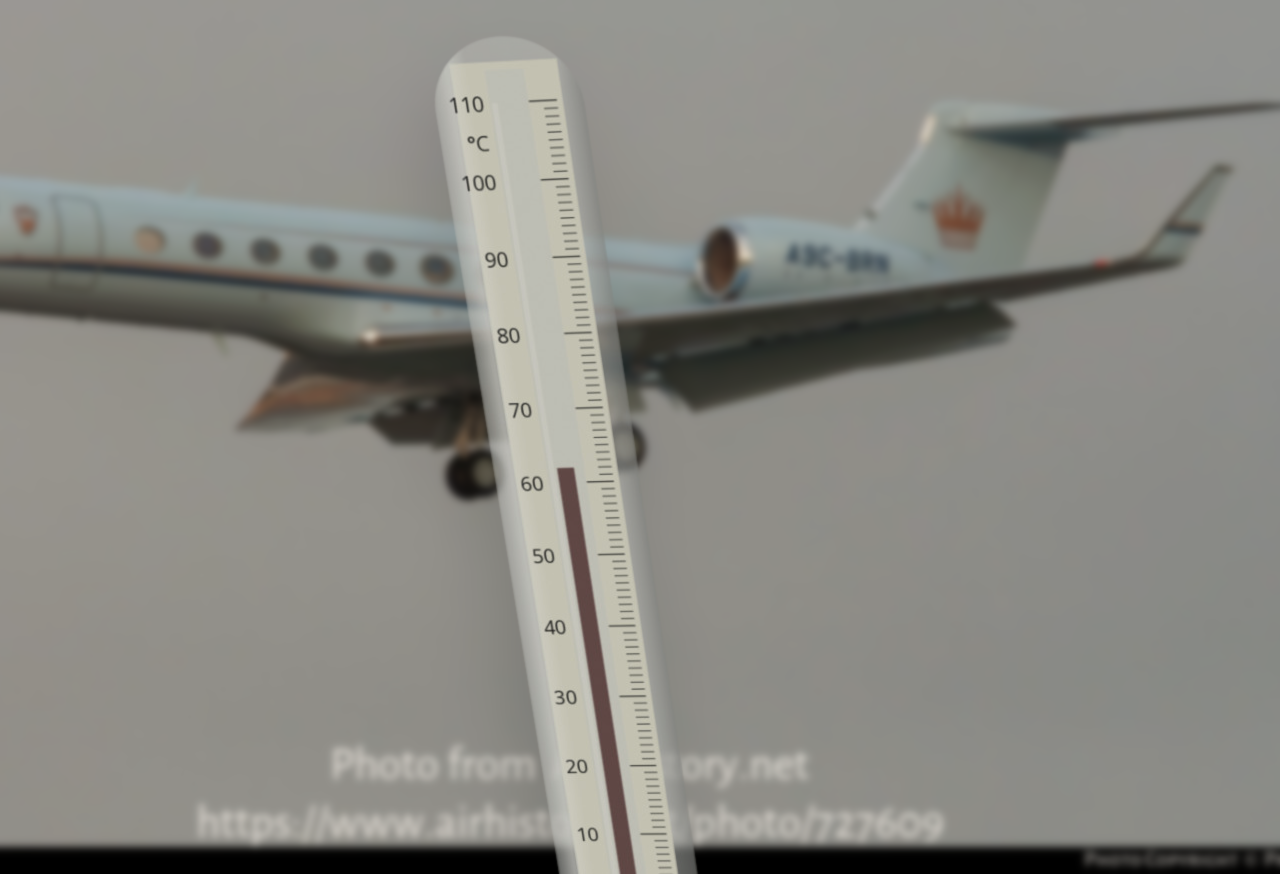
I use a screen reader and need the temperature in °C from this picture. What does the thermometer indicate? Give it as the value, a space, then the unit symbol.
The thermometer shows 62 °C
